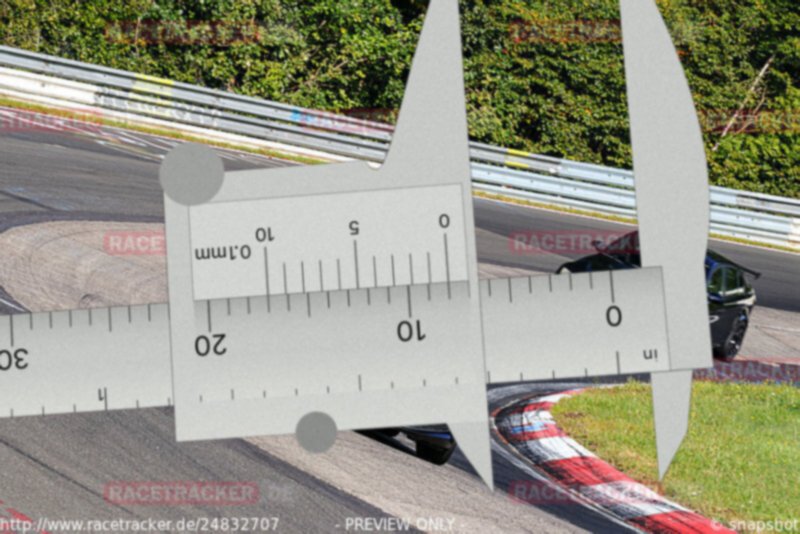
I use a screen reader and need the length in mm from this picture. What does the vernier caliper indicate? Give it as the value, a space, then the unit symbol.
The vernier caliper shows 8.0 mm
